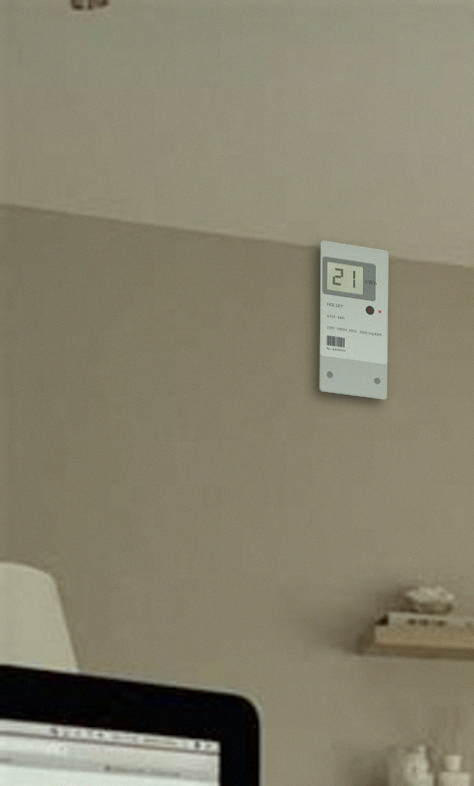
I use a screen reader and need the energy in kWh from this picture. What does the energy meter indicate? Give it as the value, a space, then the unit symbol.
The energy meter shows 21 kWh
